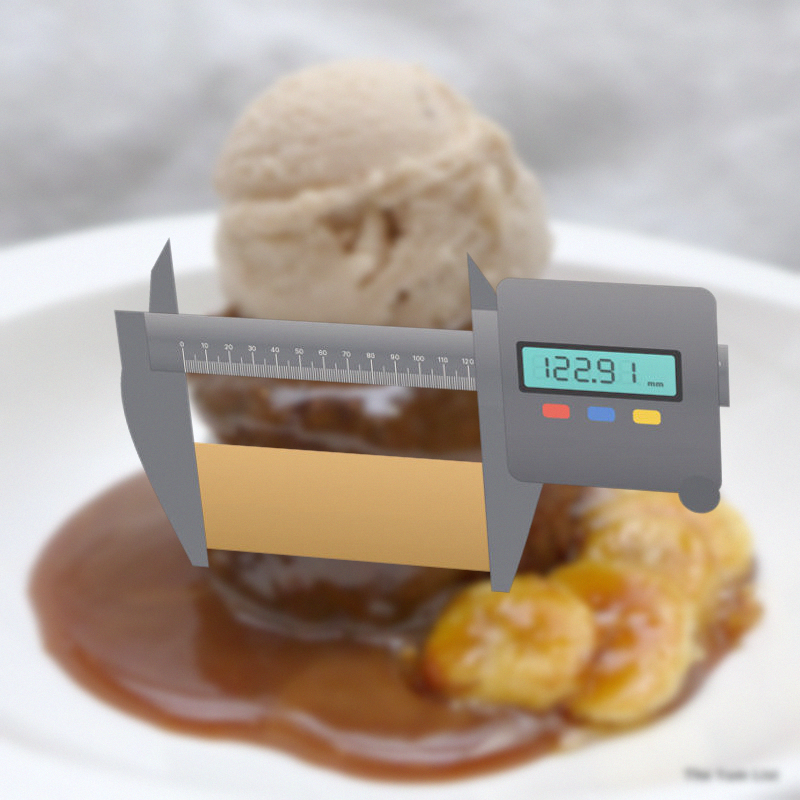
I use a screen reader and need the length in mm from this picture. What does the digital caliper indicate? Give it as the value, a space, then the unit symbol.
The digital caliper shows 122.91 mm
